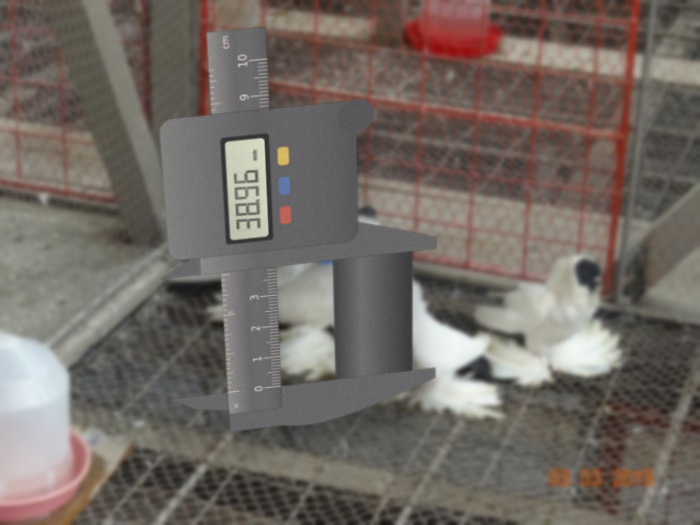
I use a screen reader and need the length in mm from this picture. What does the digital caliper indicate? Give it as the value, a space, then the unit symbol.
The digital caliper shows 38.96 mm
